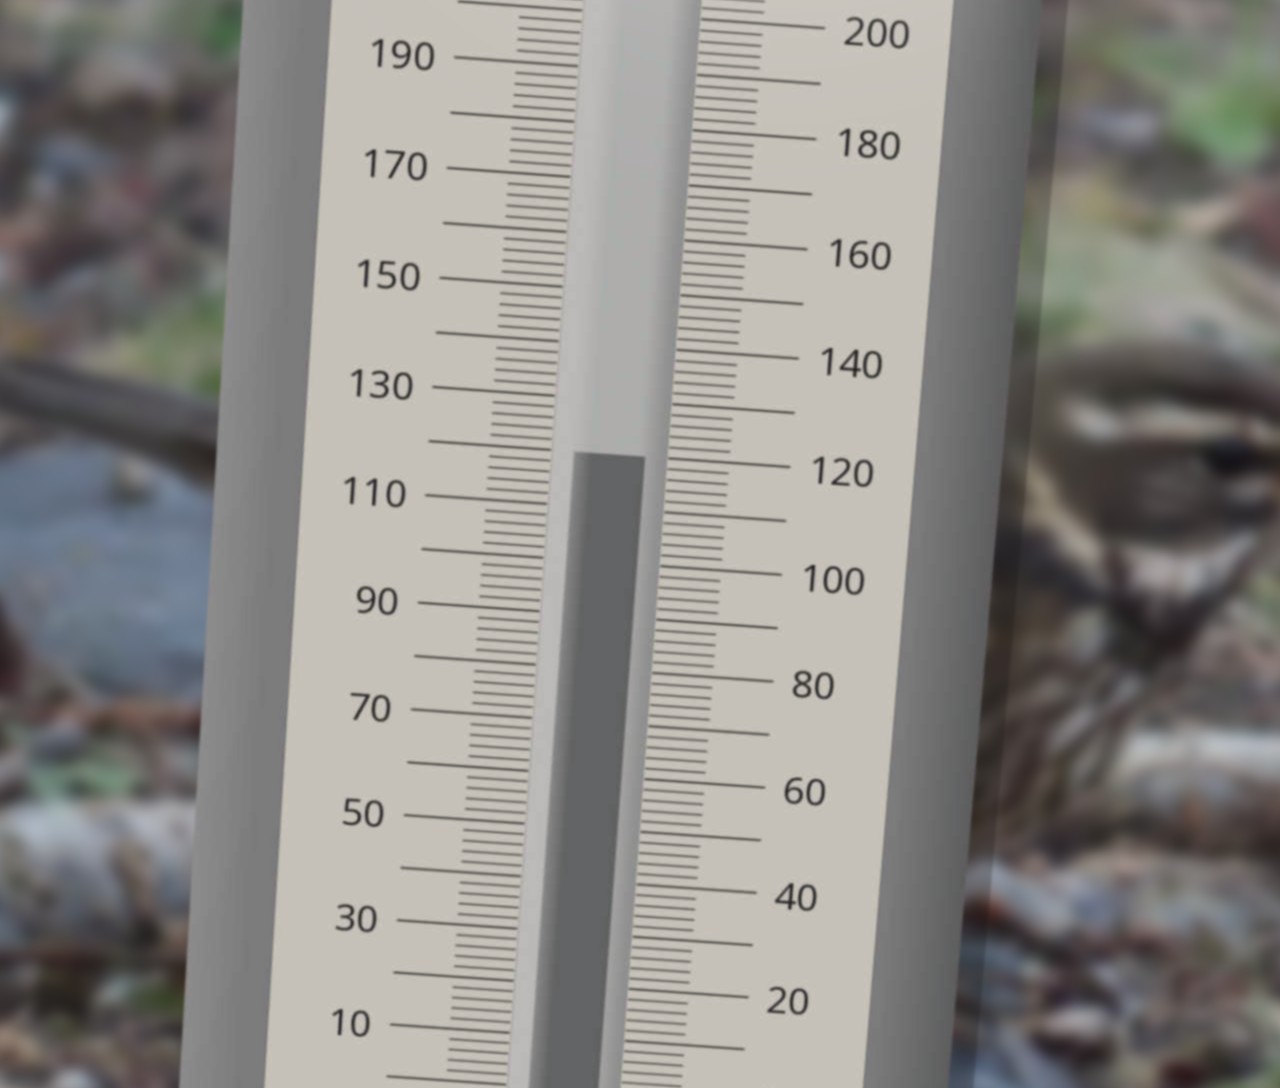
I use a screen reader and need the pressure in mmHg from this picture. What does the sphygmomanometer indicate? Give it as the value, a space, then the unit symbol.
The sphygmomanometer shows 120 mmHg
